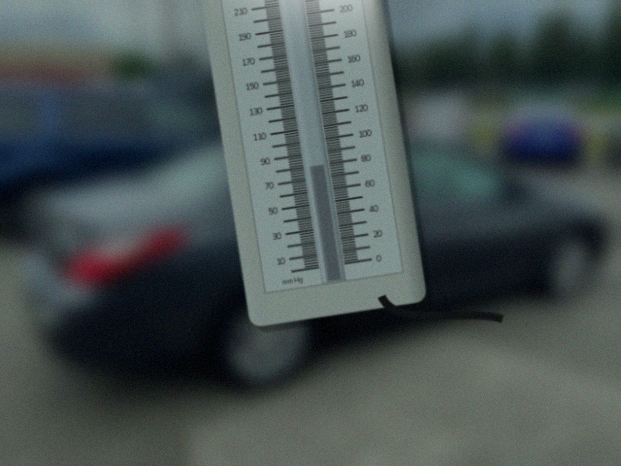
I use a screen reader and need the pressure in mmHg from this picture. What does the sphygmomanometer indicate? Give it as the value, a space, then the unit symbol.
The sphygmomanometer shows 80 mmHg
